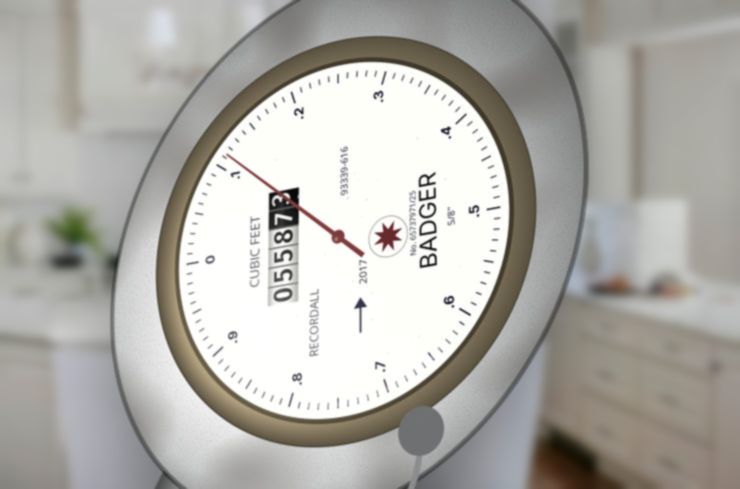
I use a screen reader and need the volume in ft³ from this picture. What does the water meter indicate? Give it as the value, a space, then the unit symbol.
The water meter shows 55873.11 ft³
